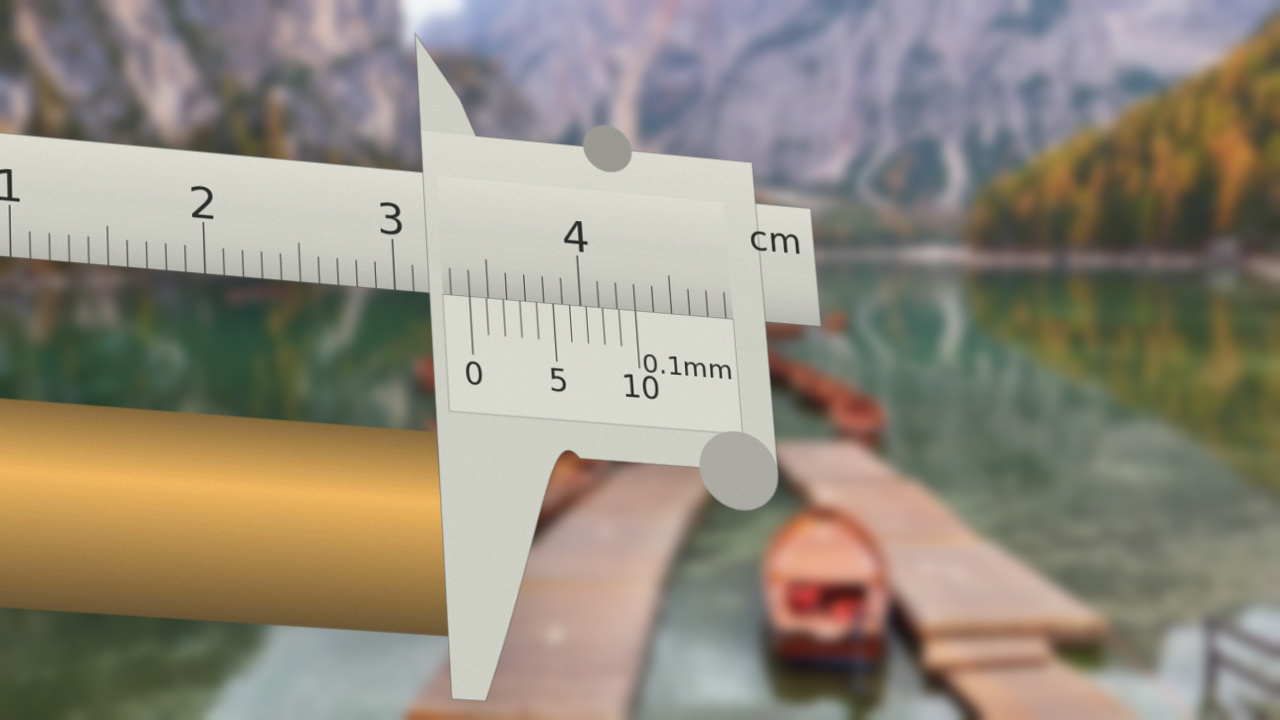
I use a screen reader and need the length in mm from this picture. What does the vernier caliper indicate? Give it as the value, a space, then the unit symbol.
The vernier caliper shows 34.0 mm
